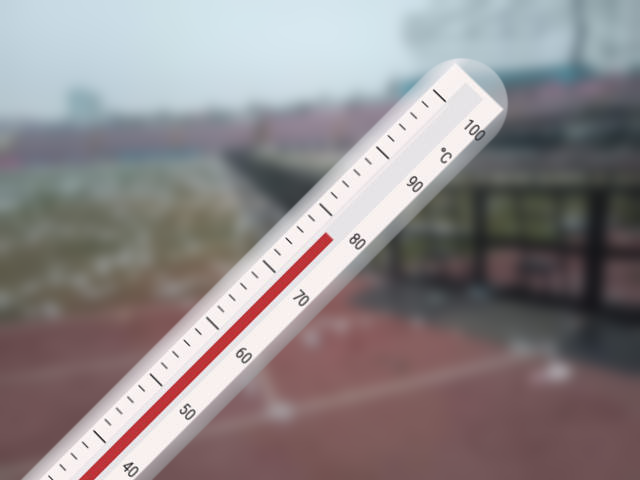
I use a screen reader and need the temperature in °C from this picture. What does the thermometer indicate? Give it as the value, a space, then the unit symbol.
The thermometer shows 78 °C
